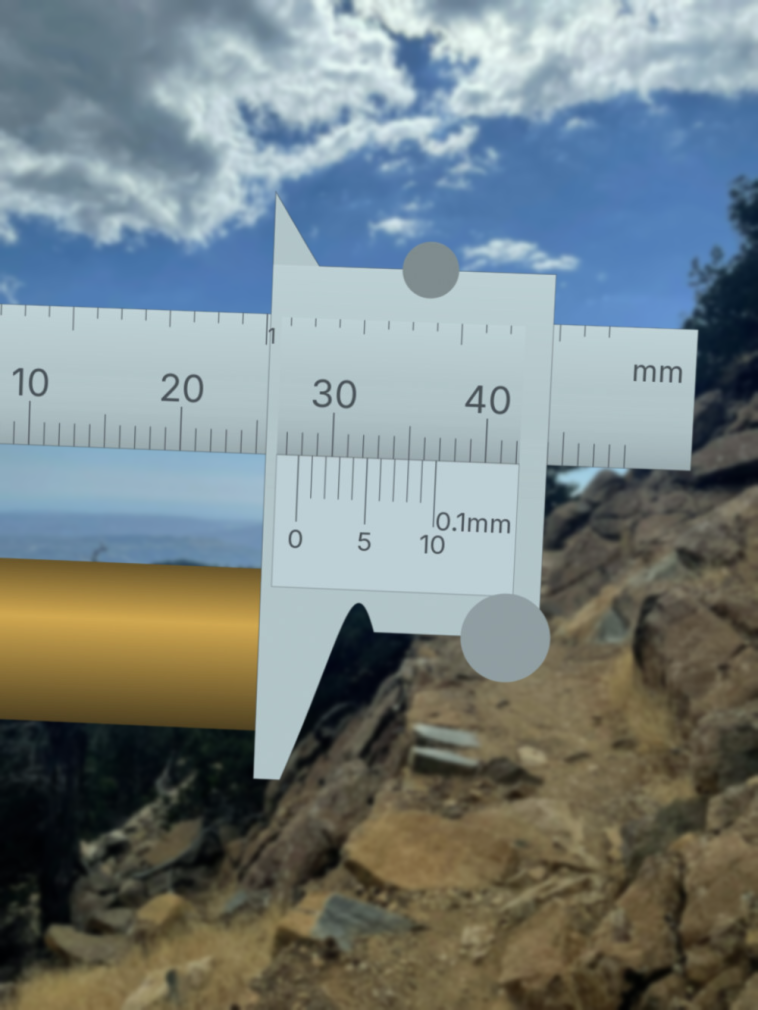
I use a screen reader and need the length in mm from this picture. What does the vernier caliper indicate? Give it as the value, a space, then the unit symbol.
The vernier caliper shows 27.8 mm
